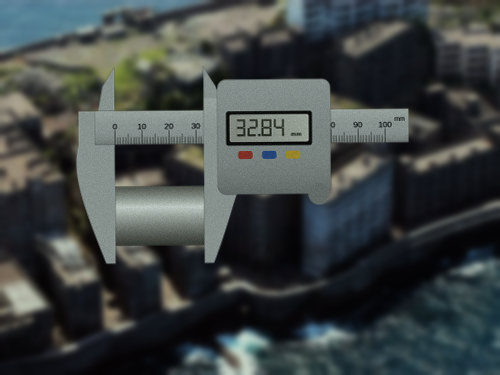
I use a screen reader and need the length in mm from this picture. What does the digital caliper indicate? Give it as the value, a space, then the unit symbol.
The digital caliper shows 32.84 mm
